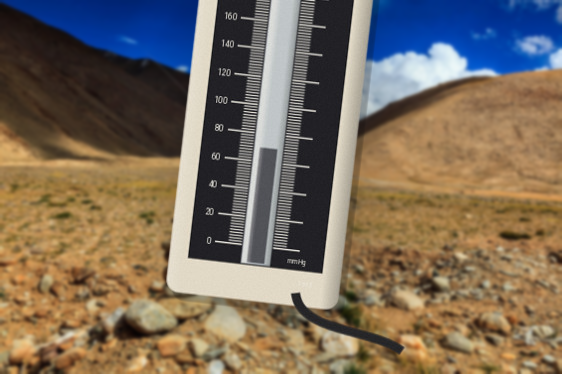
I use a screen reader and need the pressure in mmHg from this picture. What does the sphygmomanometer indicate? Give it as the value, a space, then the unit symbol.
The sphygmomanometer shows 70 mmHg
